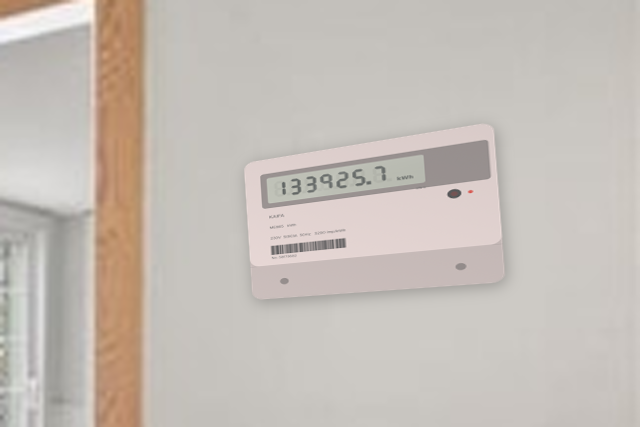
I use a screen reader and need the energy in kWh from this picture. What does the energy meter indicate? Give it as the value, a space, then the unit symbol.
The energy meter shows 133925.7 kWh
